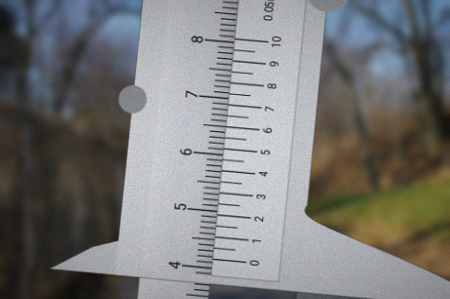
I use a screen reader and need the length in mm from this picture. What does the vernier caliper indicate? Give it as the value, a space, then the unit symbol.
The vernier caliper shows 41.6 mm
